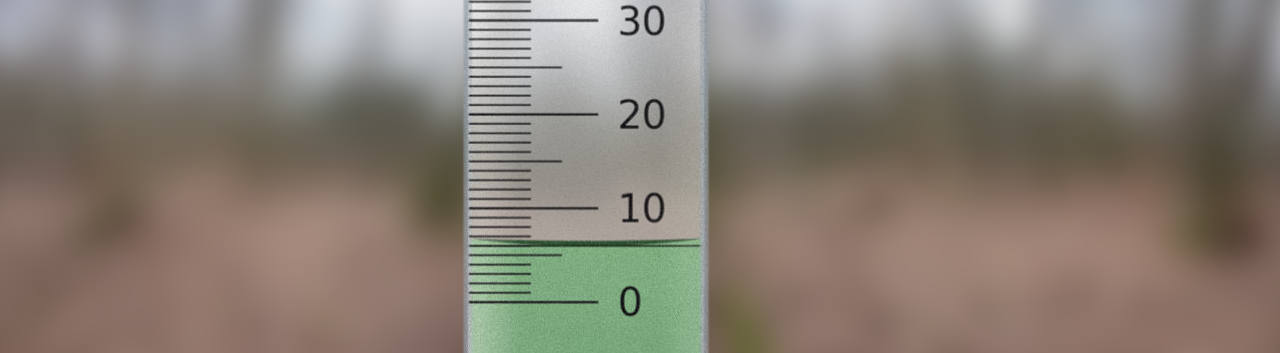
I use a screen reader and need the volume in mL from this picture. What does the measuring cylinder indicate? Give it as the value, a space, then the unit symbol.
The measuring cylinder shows 6 mL
